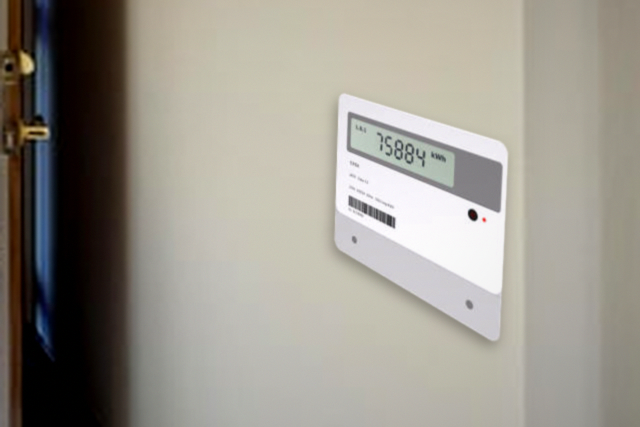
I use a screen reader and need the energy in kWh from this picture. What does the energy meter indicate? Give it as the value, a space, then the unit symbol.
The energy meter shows 75884 kWh
